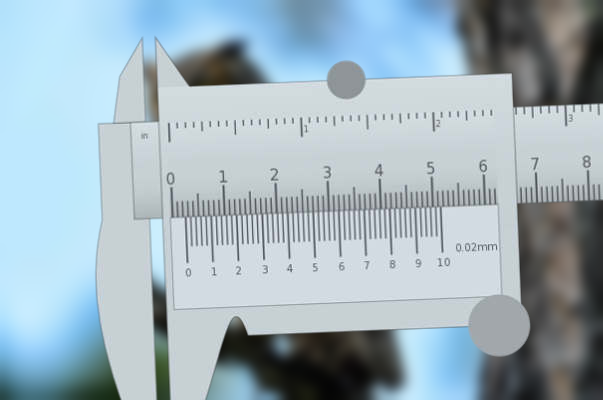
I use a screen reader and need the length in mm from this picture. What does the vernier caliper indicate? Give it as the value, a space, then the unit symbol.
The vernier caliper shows 2.5 mm
